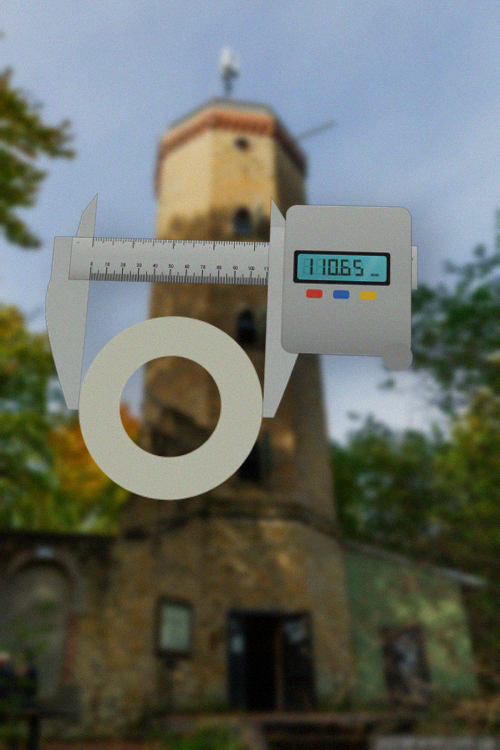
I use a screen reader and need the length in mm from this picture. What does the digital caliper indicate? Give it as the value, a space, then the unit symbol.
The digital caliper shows 110.65 mm
